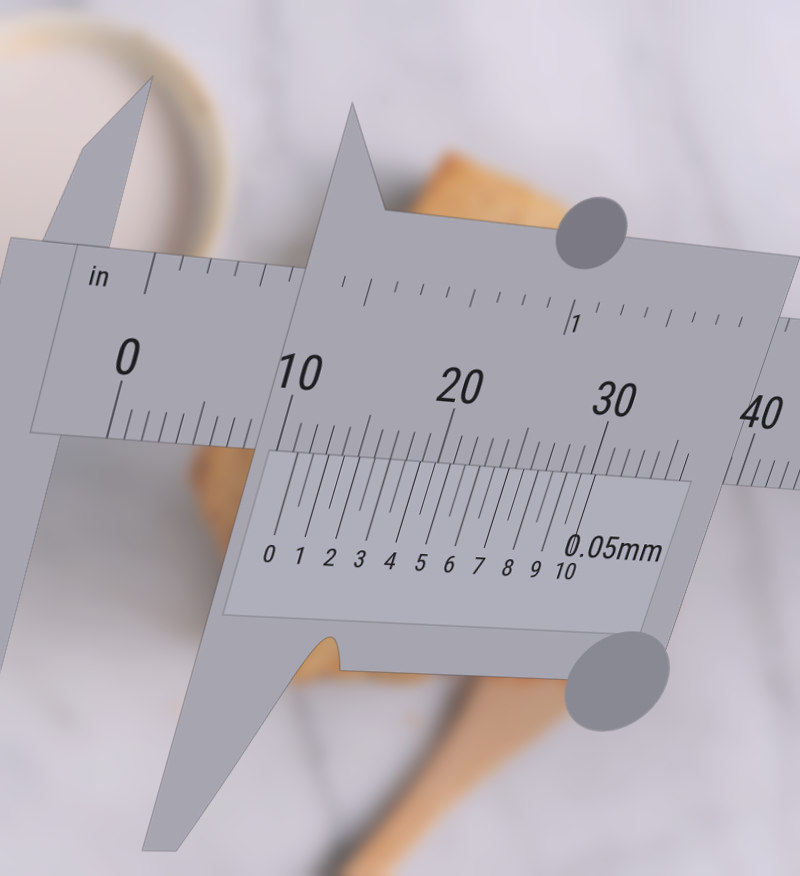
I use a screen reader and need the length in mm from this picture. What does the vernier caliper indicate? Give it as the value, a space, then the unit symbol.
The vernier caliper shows 11.3 mm
